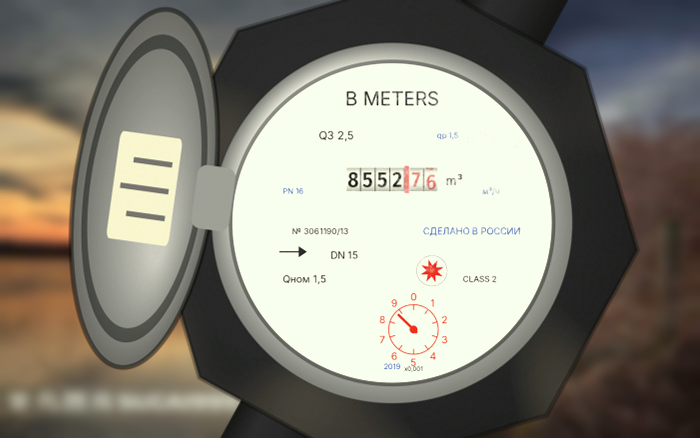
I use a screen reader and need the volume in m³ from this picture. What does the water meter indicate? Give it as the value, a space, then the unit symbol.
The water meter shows 8552.758 m³
